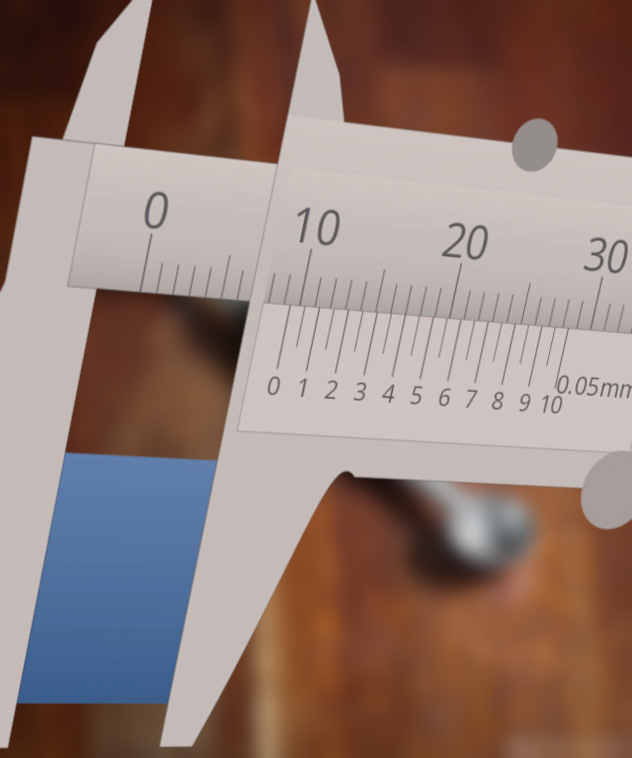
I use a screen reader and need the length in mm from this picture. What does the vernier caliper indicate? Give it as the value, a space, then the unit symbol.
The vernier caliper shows 9.4 mm
